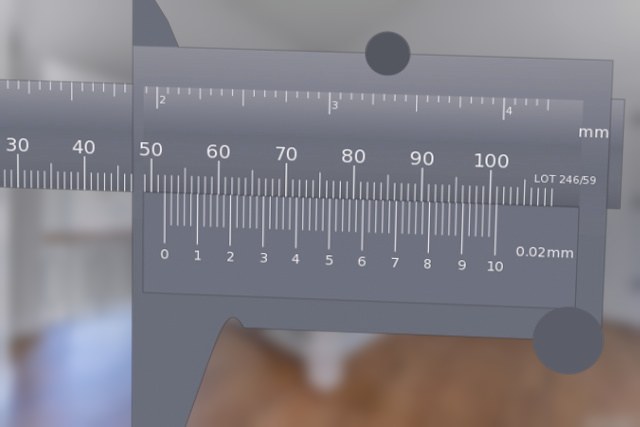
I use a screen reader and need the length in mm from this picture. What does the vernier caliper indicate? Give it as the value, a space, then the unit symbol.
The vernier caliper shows 52.0 mm
